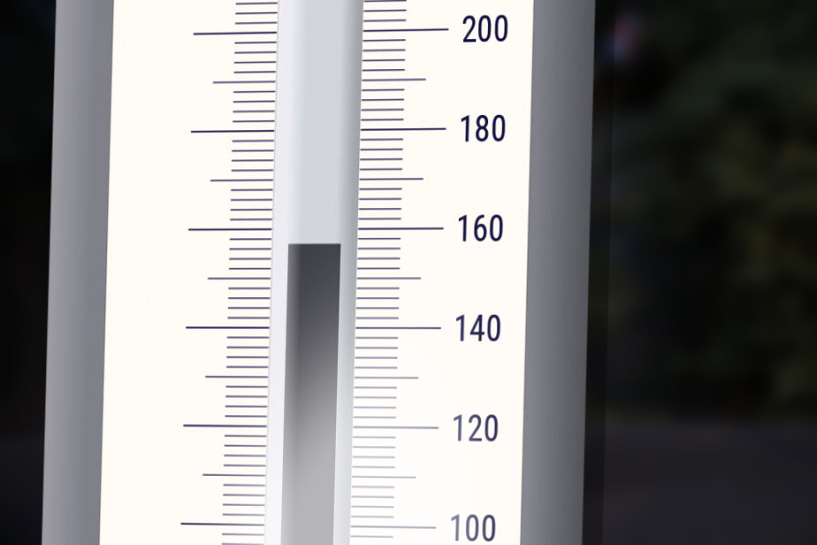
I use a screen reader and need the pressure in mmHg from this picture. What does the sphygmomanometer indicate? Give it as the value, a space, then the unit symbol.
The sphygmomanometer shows 157 mmHg
